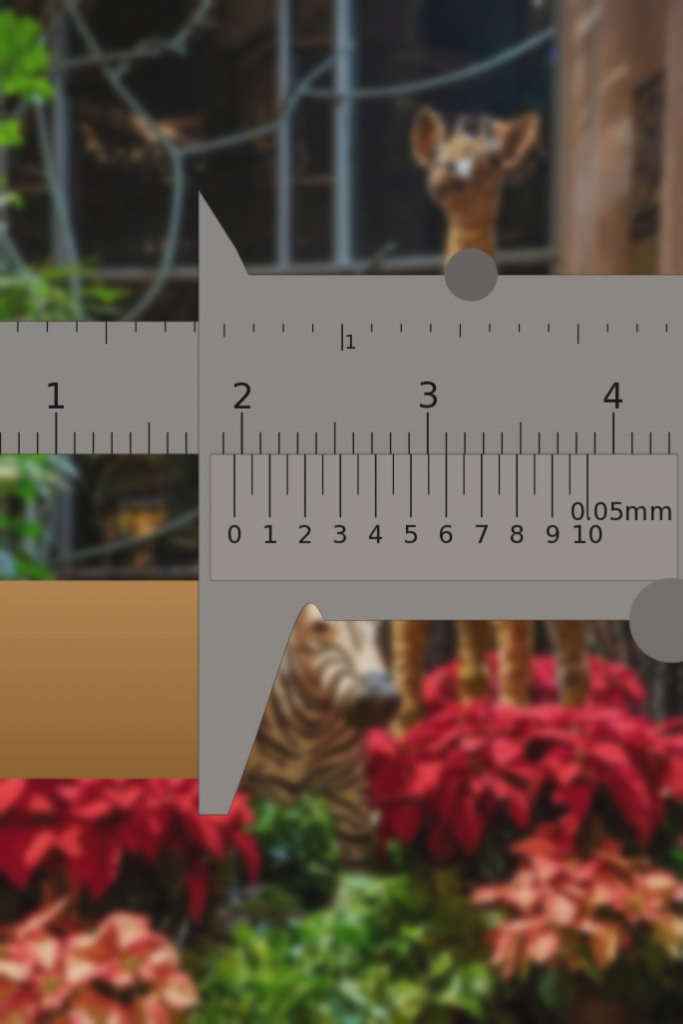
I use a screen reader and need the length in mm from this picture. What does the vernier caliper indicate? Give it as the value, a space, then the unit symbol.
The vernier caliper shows 19.6 mm
